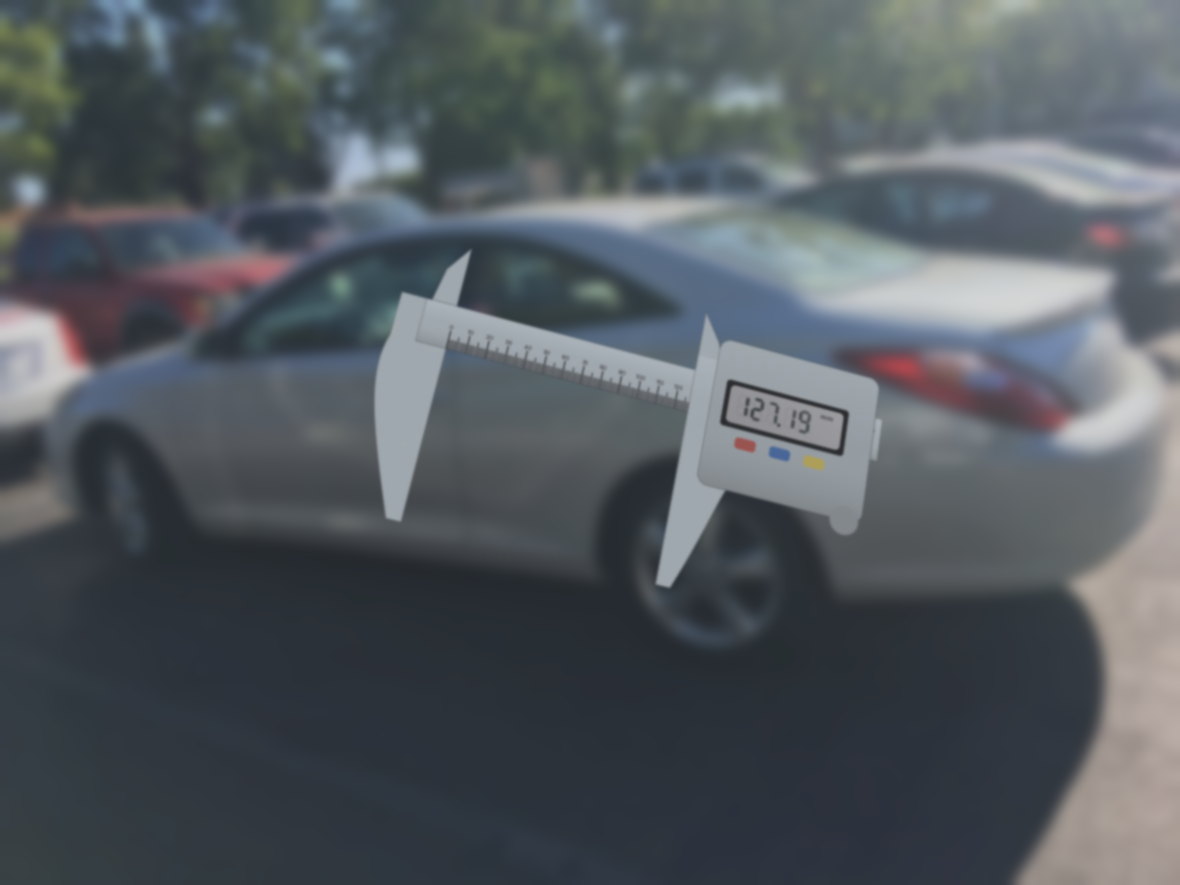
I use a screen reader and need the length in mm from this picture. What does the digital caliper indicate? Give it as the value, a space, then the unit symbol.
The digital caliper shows 127.19 mm
